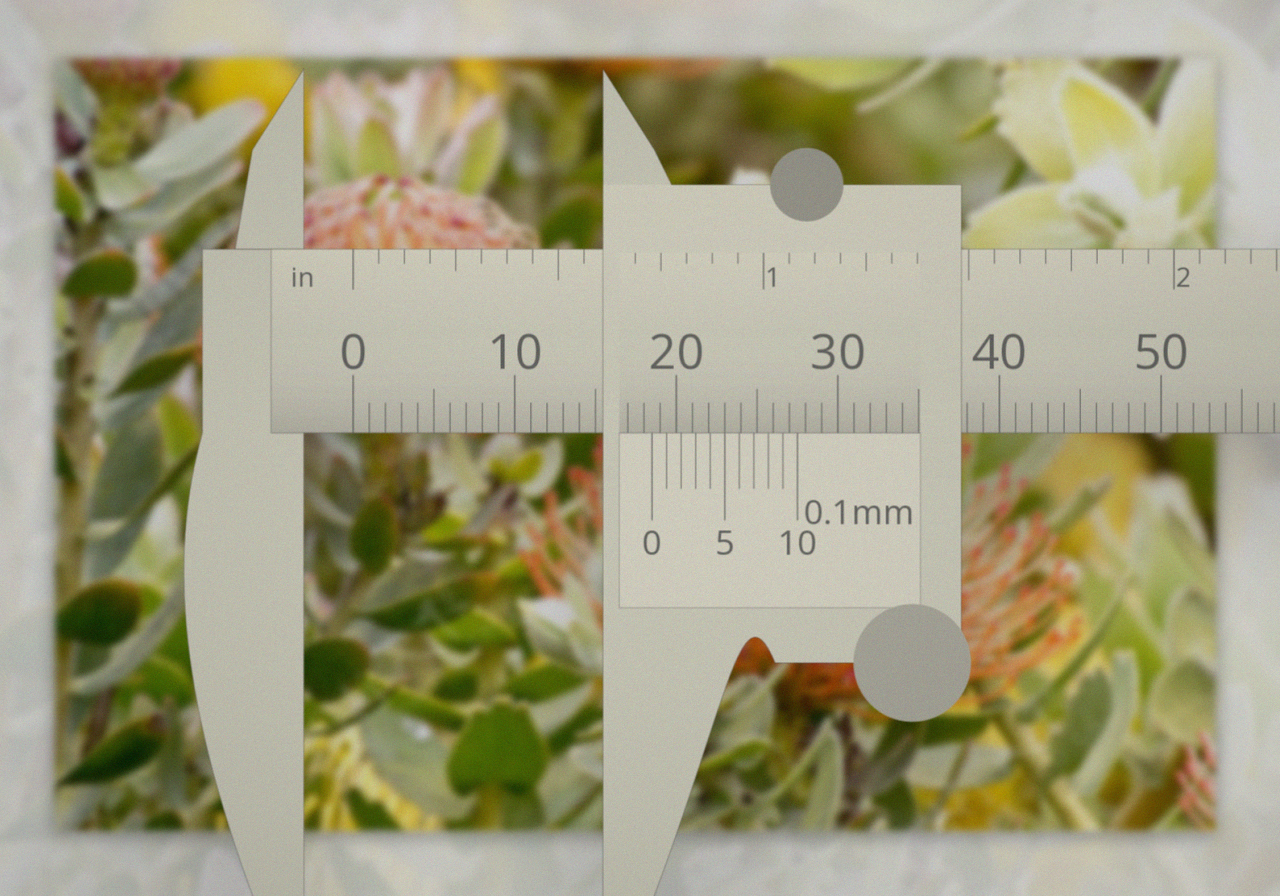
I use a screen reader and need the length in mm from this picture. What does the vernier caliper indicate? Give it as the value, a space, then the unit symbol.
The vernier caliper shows 18.5 mm
